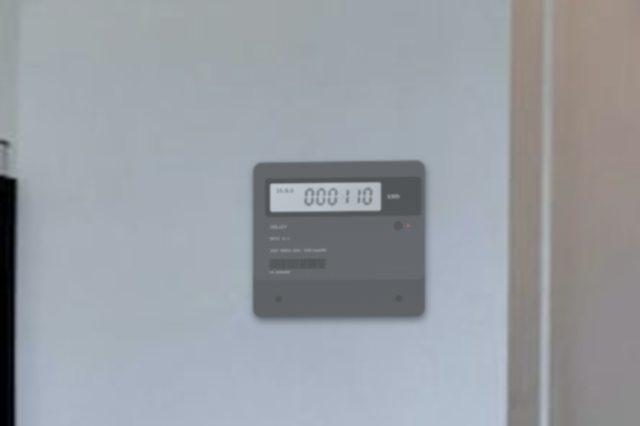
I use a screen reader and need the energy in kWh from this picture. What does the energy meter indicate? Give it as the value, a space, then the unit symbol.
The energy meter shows 110 kWh
